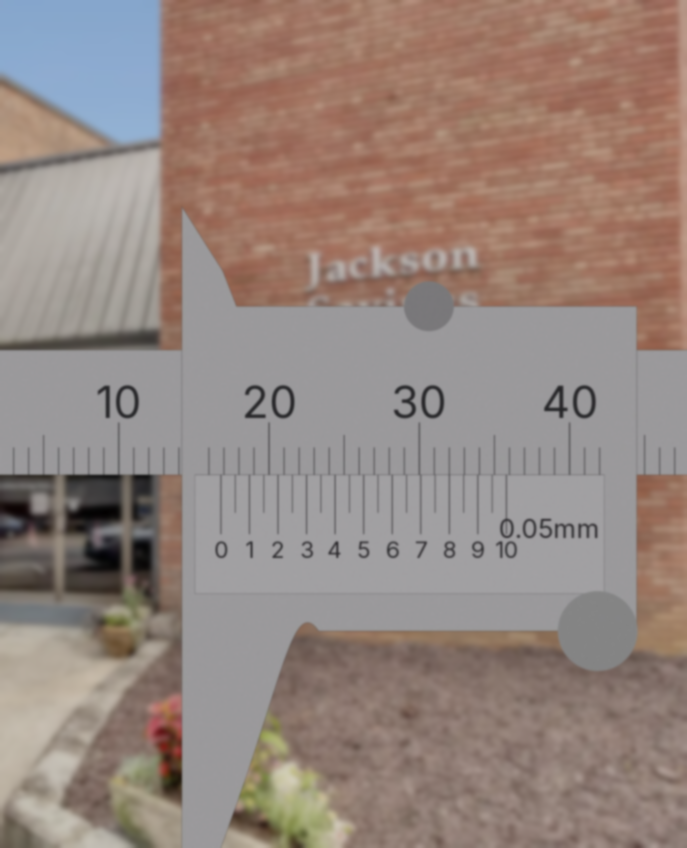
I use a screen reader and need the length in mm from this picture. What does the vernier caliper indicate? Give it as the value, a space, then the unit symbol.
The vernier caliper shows 16.8 mm
